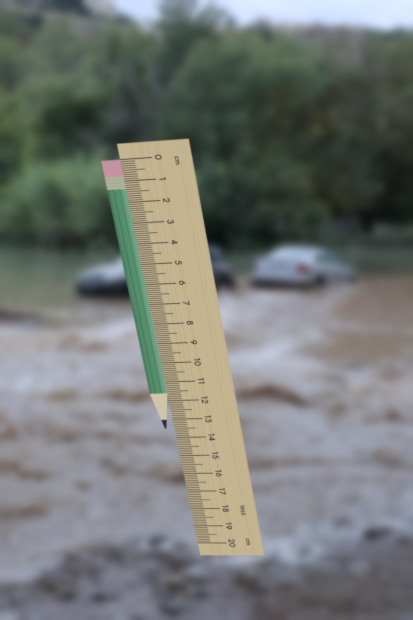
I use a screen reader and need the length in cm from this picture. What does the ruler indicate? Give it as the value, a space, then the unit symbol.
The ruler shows 13.5 cm
